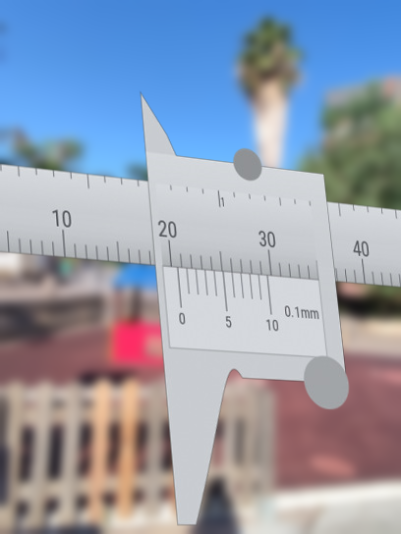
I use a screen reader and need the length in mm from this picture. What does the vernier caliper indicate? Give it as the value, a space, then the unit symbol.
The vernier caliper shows 20.6 mm
